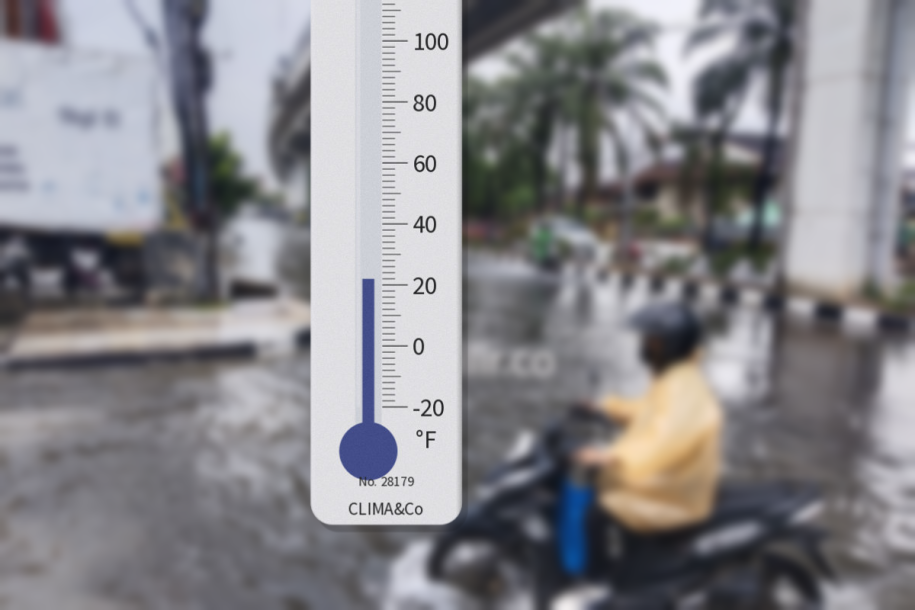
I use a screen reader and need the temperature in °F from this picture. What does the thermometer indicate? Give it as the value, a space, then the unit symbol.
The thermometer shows 22 °F
